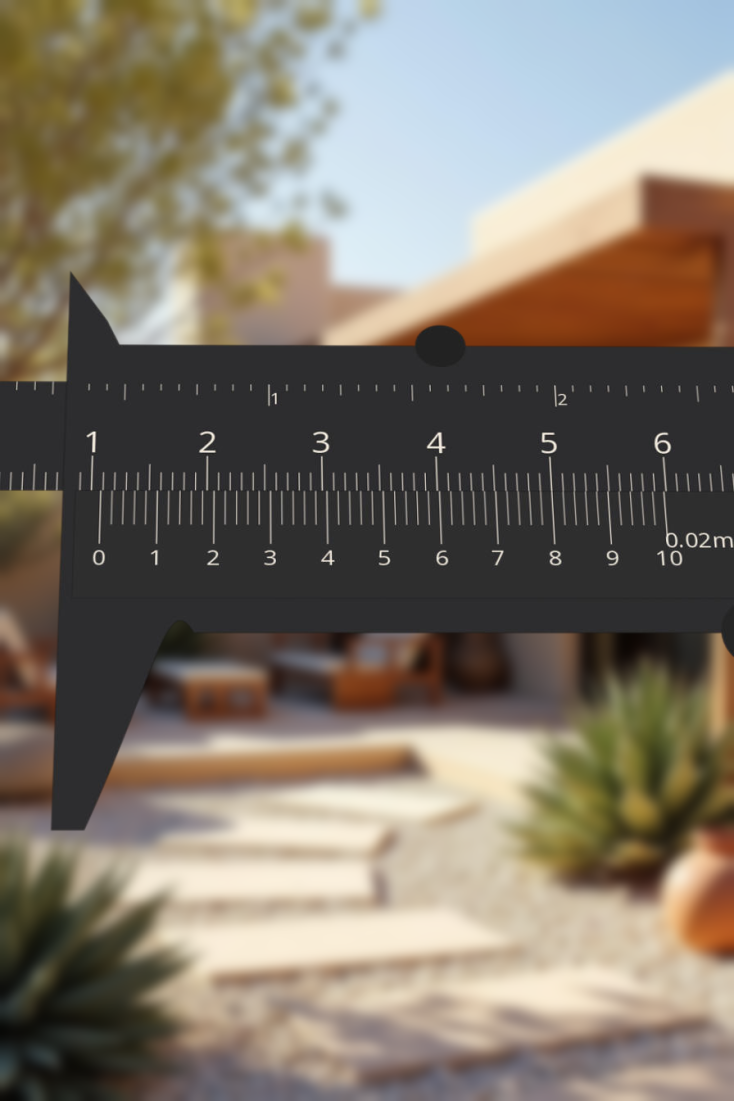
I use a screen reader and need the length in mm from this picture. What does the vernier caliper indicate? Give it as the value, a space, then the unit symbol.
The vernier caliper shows 10.8 mm
